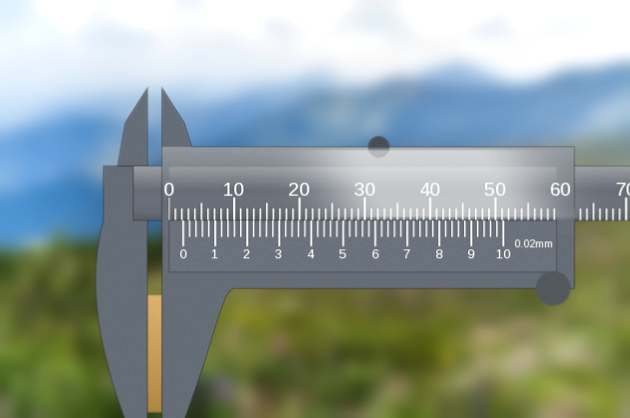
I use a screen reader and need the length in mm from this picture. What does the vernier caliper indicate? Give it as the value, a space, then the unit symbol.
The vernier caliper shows 2.2 mm
